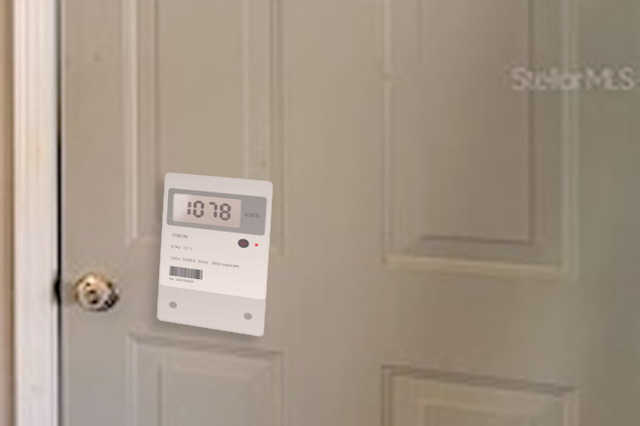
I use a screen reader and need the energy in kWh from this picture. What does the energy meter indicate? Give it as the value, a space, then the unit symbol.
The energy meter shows 1078 kWh
